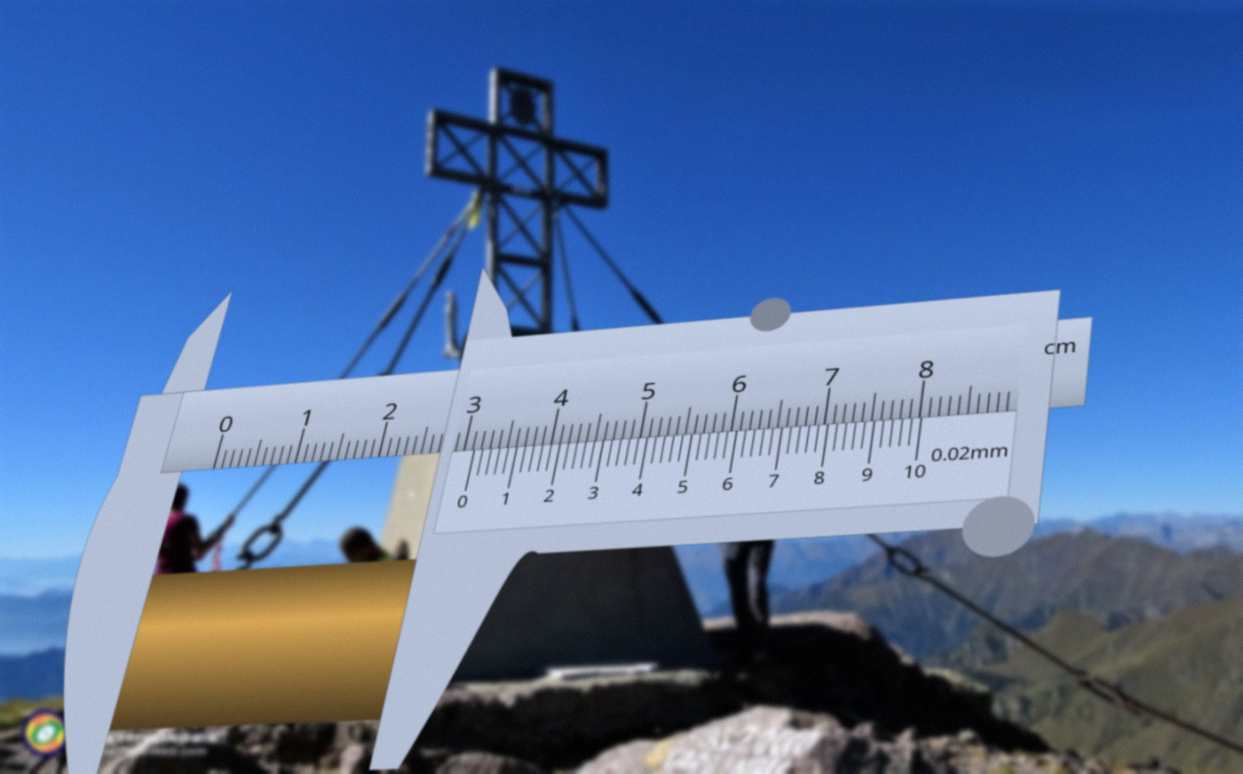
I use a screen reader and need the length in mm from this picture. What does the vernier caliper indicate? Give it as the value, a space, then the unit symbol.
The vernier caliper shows 31.2 mm
